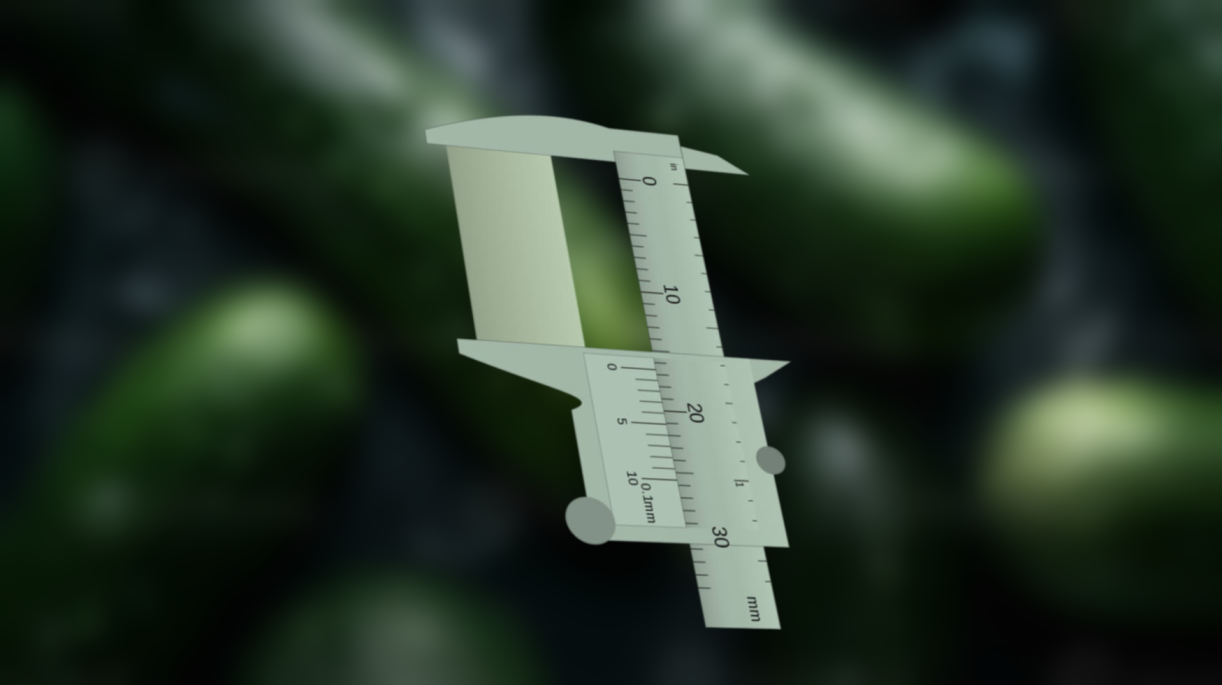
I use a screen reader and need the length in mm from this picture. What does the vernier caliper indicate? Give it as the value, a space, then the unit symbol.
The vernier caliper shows 16.6 mm
